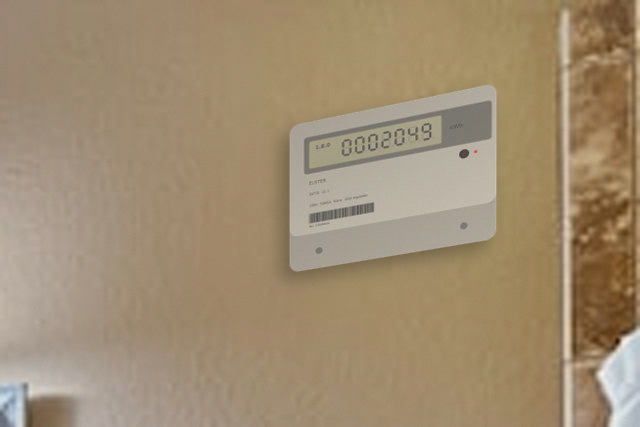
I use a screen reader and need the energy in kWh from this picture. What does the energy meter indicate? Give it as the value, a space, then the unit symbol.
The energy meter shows 2049 kWh
